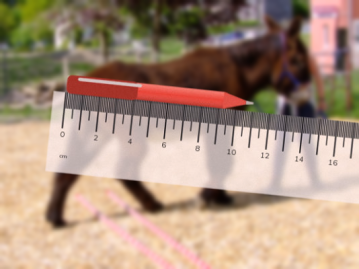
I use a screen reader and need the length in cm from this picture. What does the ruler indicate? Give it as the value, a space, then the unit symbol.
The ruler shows 11 cm
